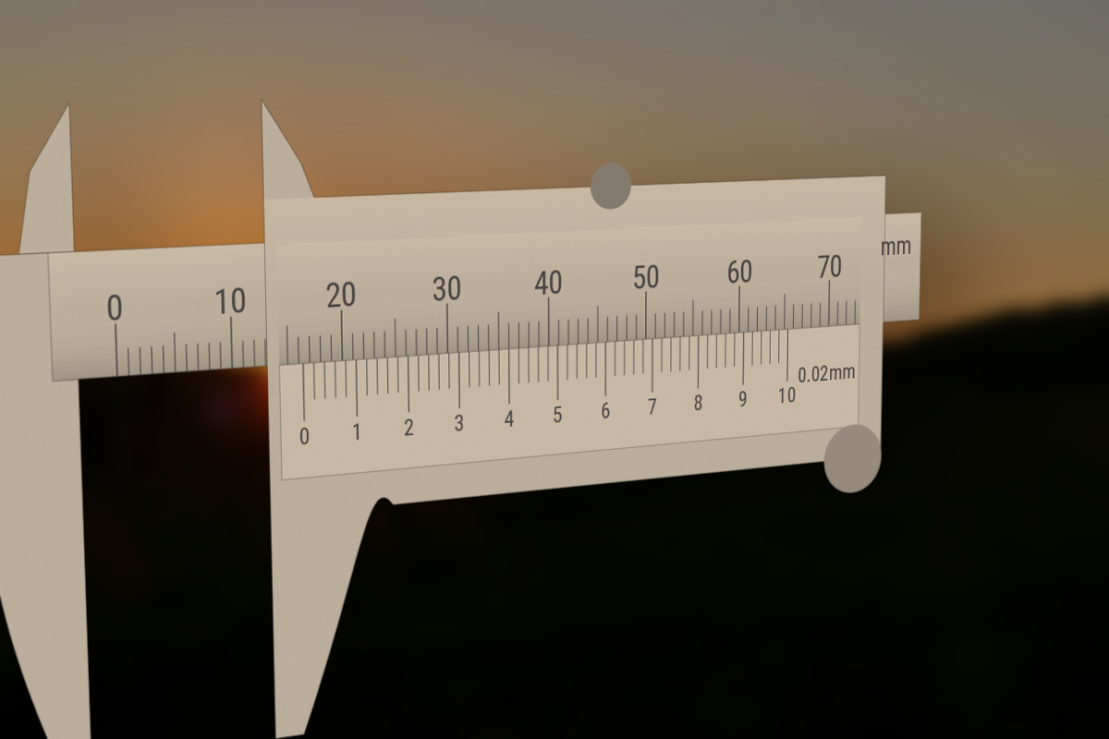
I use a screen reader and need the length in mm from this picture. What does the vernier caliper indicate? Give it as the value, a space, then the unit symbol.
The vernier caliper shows 16.4 mm
